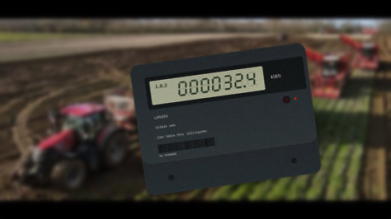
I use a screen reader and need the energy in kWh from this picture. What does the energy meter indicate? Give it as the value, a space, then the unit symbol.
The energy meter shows 32.4 kWh
